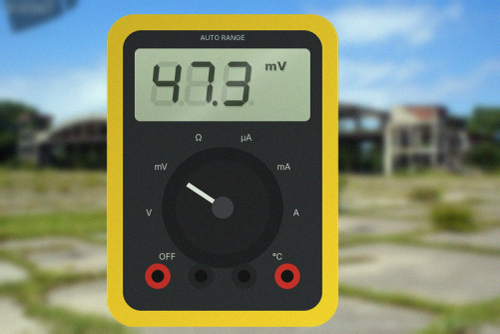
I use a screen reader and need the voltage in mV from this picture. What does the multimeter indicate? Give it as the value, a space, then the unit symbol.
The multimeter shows 47.3 mV
